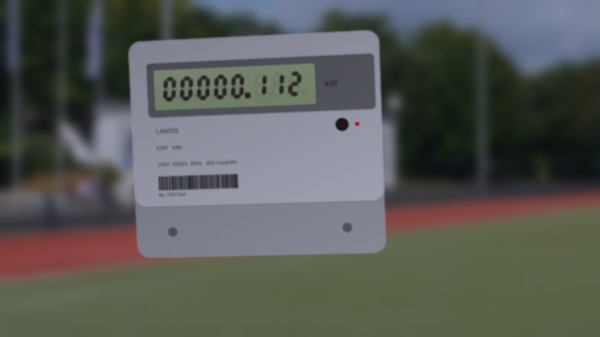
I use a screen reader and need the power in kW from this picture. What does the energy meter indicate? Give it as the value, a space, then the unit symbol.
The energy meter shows 0.112 kW
